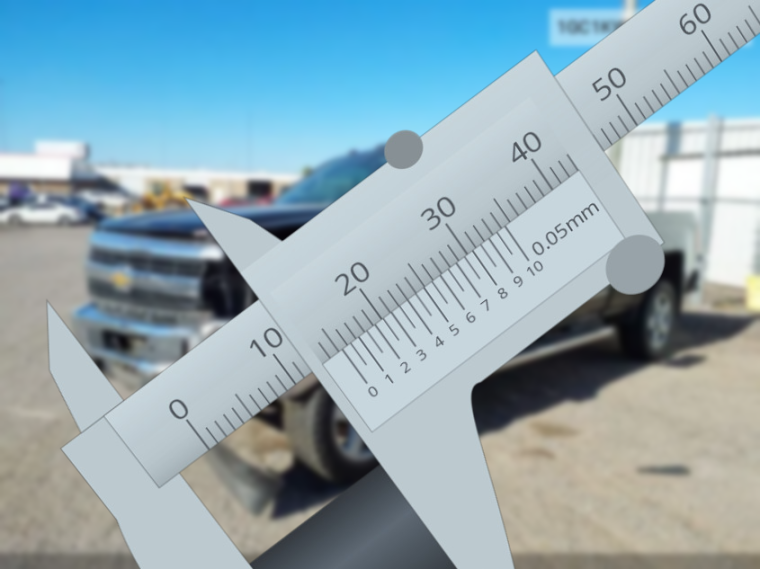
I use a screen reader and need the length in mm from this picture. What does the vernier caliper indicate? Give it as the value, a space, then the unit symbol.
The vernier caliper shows 15.4 mm
